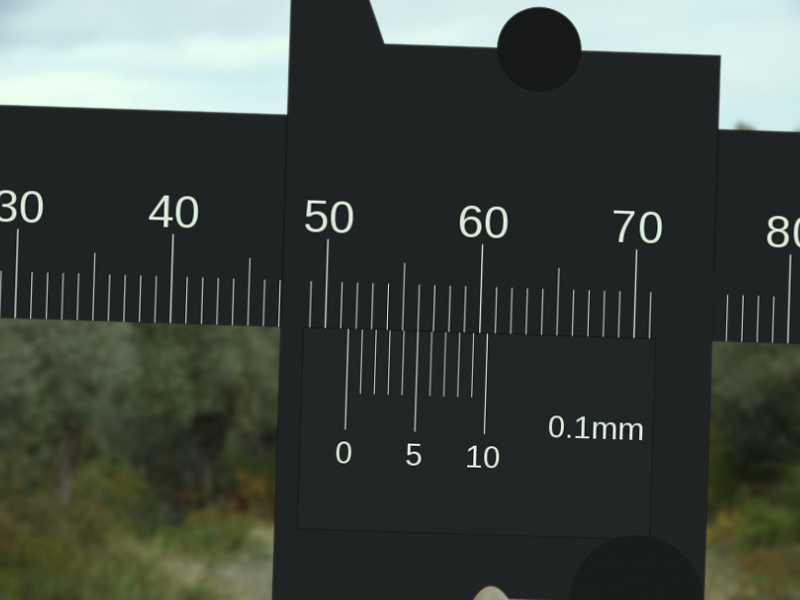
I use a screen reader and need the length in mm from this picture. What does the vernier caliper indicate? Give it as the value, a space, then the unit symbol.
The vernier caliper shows 51.5 mm
